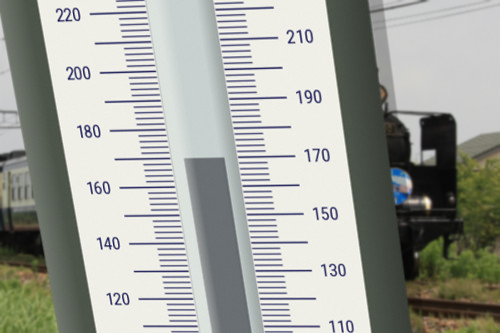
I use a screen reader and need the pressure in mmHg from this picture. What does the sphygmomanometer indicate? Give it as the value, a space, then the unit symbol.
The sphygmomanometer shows 170 mmHg
